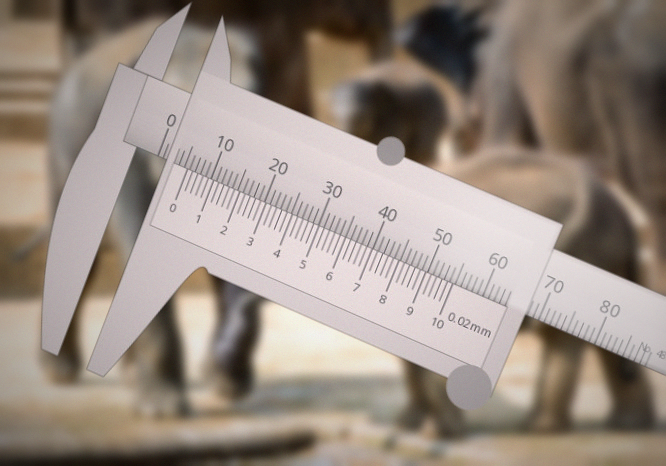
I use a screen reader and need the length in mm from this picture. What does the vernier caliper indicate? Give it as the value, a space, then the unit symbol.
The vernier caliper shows 5.6 mm
